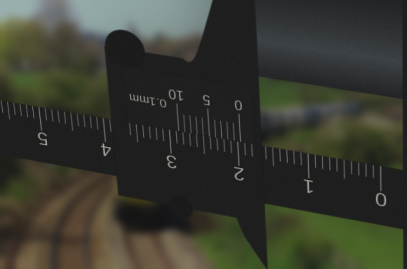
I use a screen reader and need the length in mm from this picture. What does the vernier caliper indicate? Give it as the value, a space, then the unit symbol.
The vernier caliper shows 19.6 mm
